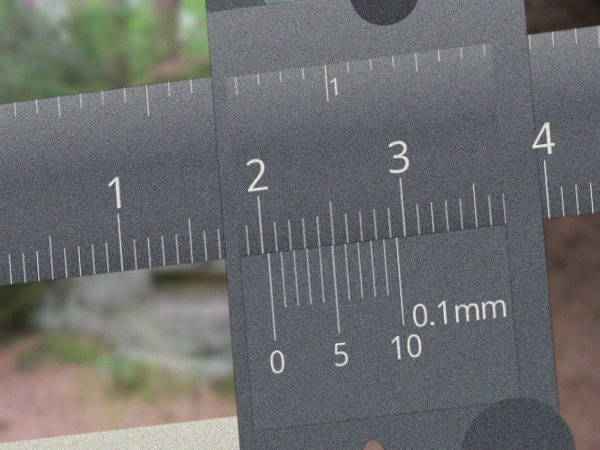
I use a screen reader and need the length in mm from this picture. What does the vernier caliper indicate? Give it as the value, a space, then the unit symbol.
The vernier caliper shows 20.4 mm
